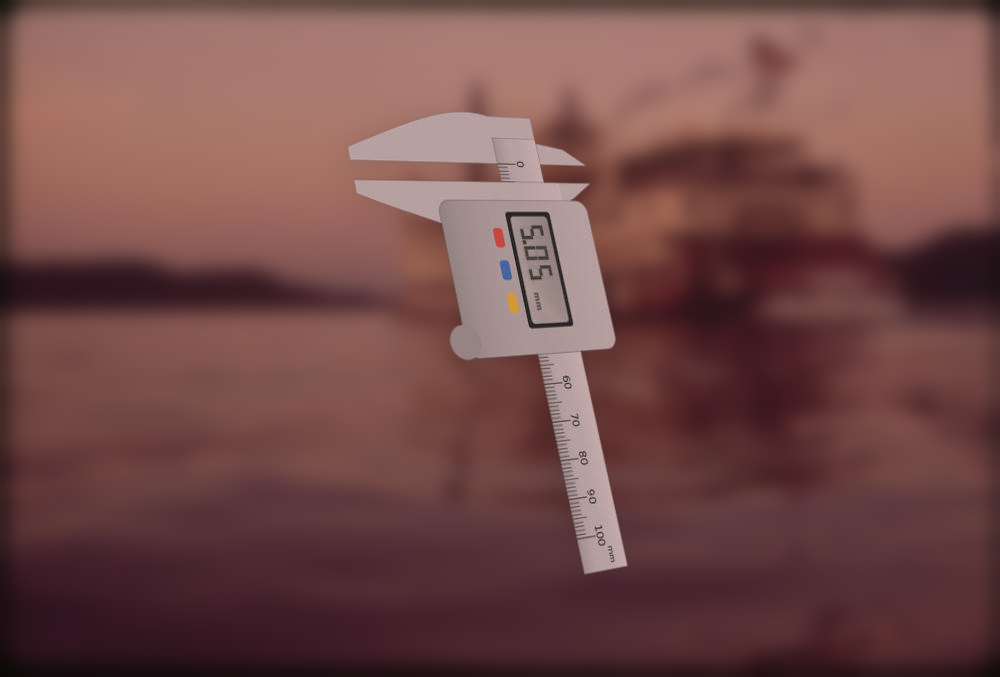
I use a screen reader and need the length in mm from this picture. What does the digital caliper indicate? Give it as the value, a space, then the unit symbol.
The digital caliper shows 5.05 mm
